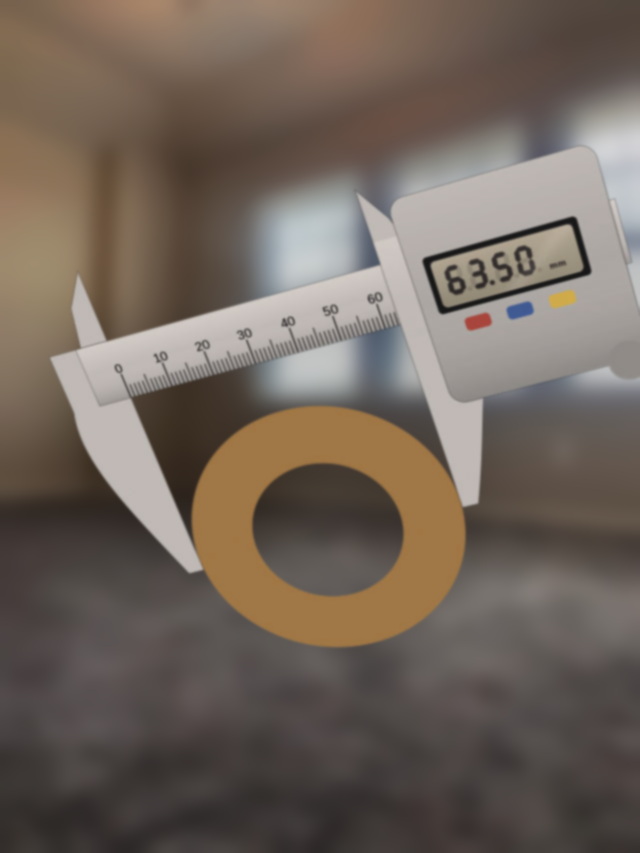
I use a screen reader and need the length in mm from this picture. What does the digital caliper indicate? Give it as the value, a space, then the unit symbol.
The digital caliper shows 63.50 mm
